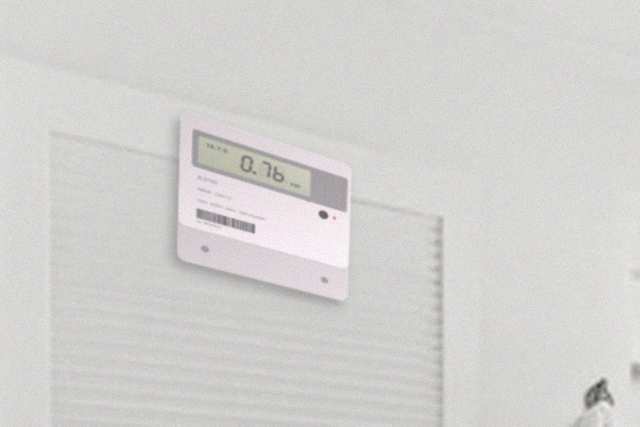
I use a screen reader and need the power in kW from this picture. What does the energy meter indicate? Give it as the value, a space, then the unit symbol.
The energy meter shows 0.76 kW
